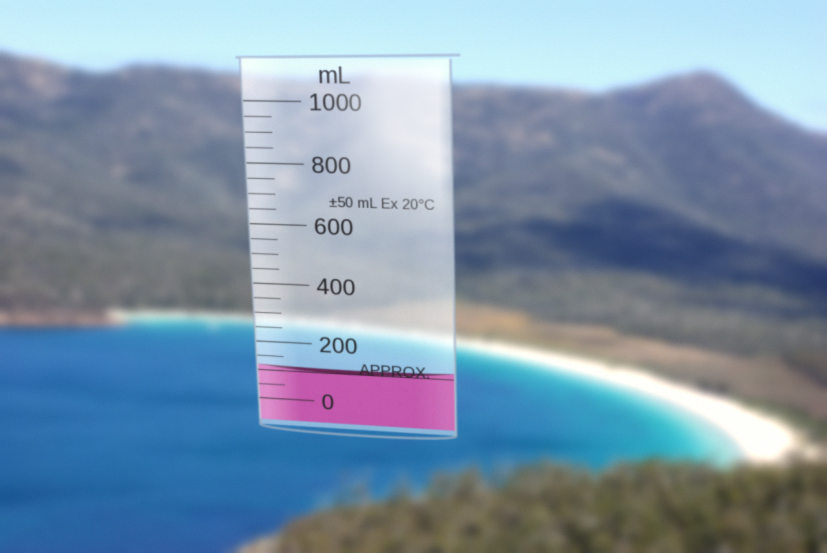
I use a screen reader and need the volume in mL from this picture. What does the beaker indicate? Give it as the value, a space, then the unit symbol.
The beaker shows 100 mL
